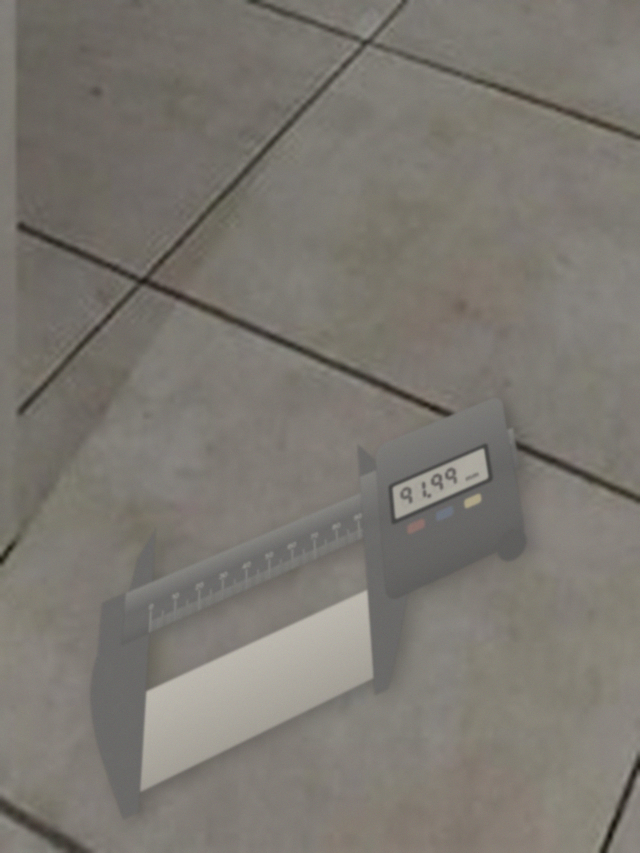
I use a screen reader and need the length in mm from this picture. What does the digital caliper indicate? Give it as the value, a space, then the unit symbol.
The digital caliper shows 91.99 mm
